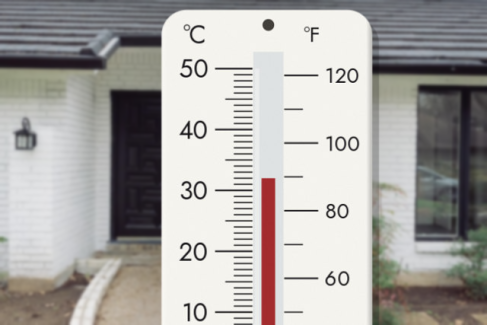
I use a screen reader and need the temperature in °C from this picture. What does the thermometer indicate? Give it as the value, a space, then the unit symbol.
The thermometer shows 32 °C
